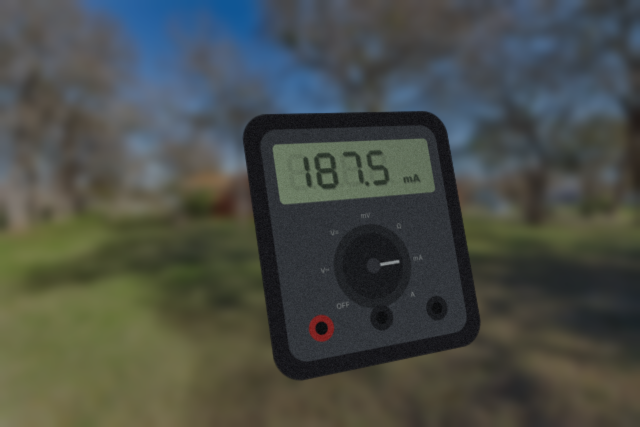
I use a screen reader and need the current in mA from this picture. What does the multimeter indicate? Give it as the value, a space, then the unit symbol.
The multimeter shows 187.5 mA
